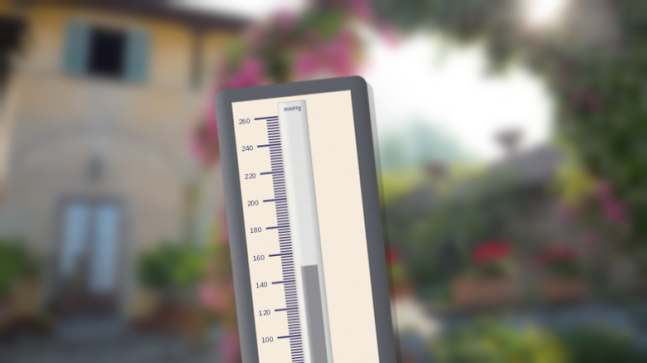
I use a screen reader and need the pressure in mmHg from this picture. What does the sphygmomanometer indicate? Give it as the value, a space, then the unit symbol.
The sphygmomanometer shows 150 mmHg
